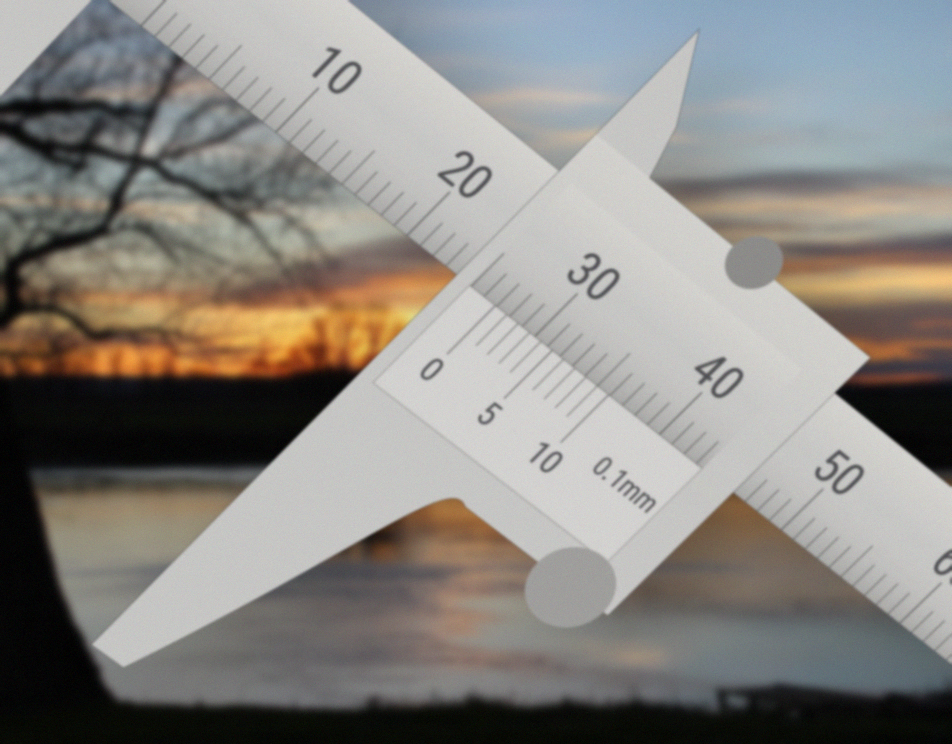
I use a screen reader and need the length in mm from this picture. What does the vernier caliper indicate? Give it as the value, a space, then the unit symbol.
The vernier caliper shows 26.9 mm
